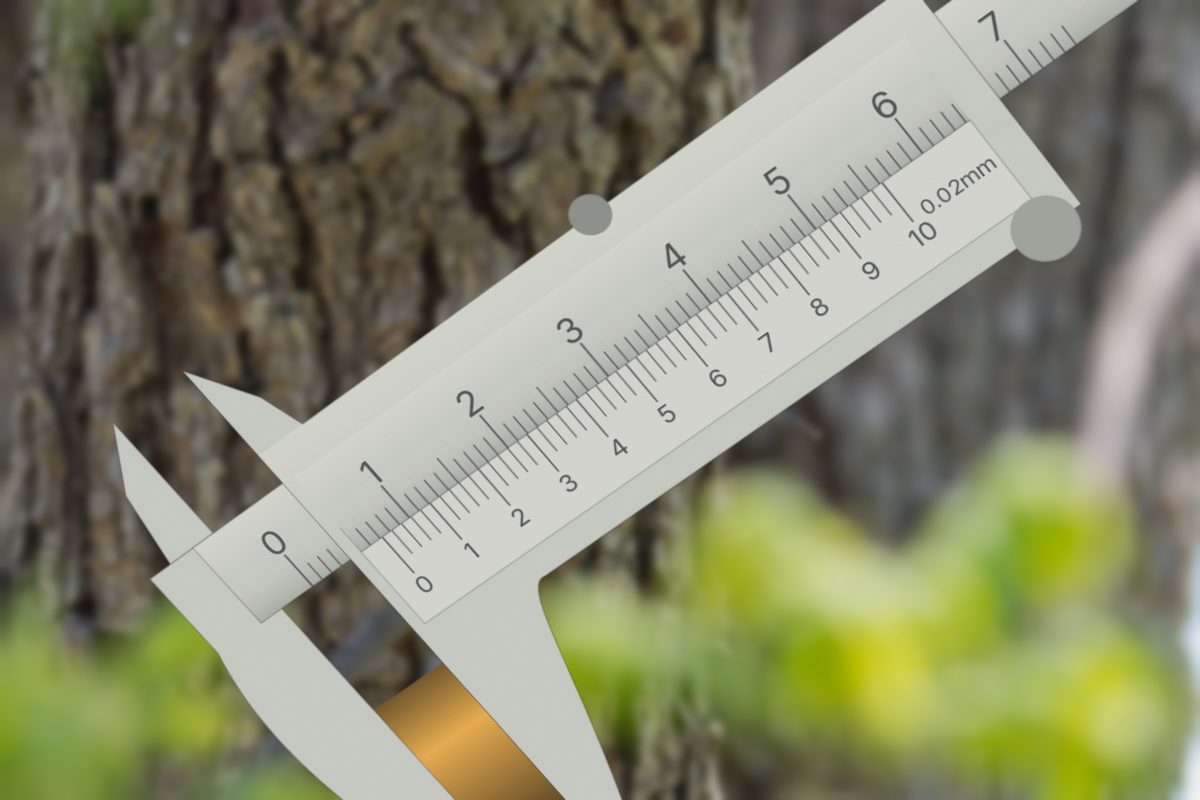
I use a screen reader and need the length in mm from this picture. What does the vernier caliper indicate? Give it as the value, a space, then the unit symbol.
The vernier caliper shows 7.2 mm
